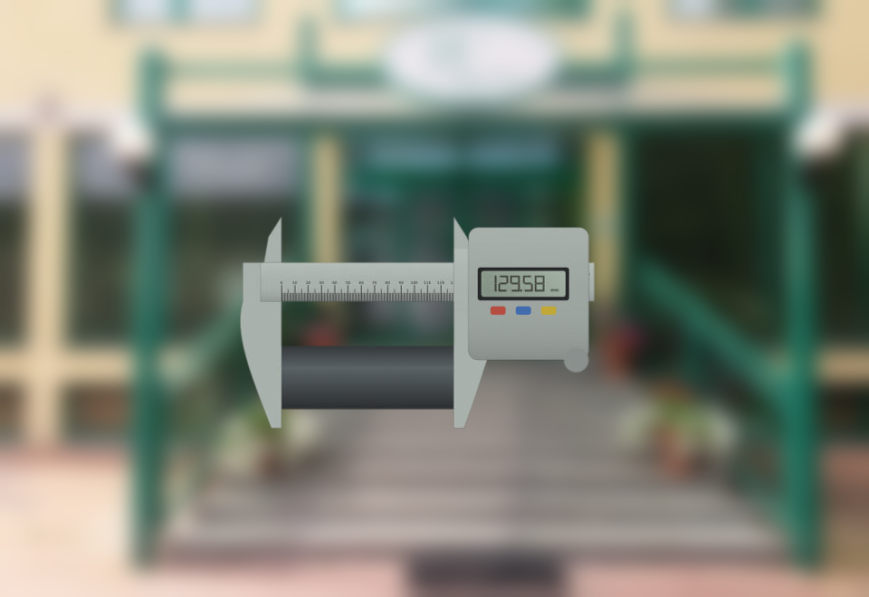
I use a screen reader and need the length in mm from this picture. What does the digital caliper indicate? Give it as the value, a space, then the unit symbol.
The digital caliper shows 129.58 mm
